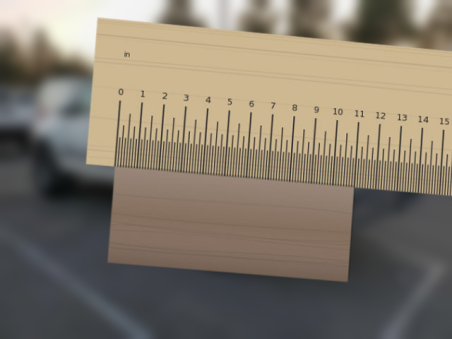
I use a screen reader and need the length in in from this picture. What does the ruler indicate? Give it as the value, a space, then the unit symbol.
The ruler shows 11 in
